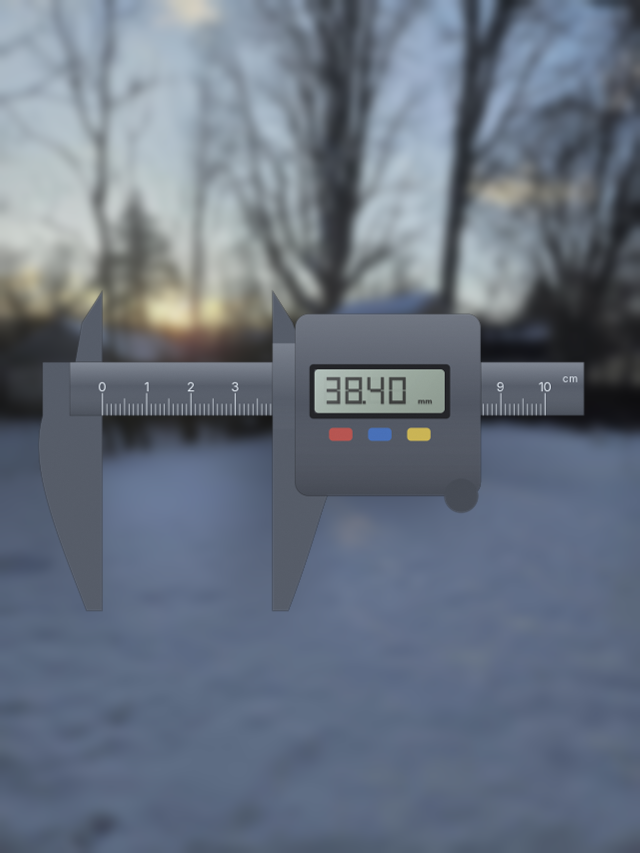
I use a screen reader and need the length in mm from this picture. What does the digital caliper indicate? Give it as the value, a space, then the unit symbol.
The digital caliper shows 38.40 mm
